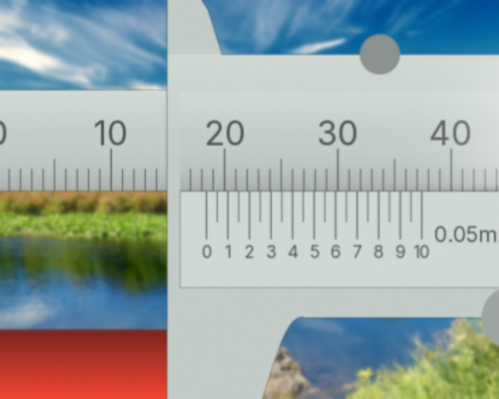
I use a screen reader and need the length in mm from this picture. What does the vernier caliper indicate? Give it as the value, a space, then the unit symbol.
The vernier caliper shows 18.4 mm
